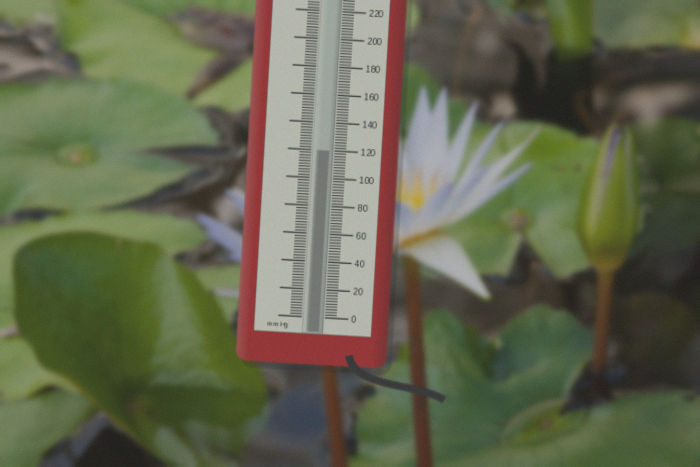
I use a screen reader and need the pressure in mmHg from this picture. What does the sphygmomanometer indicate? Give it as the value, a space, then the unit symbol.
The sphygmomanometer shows 120 mmHg
